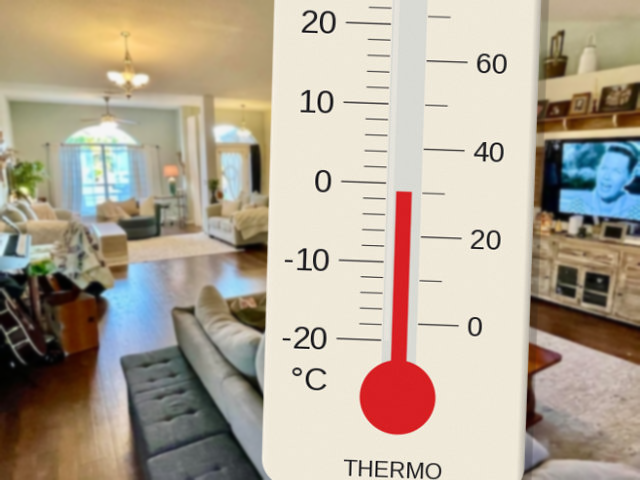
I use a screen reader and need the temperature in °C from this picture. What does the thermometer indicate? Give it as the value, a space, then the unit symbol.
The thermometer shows -1 °C
